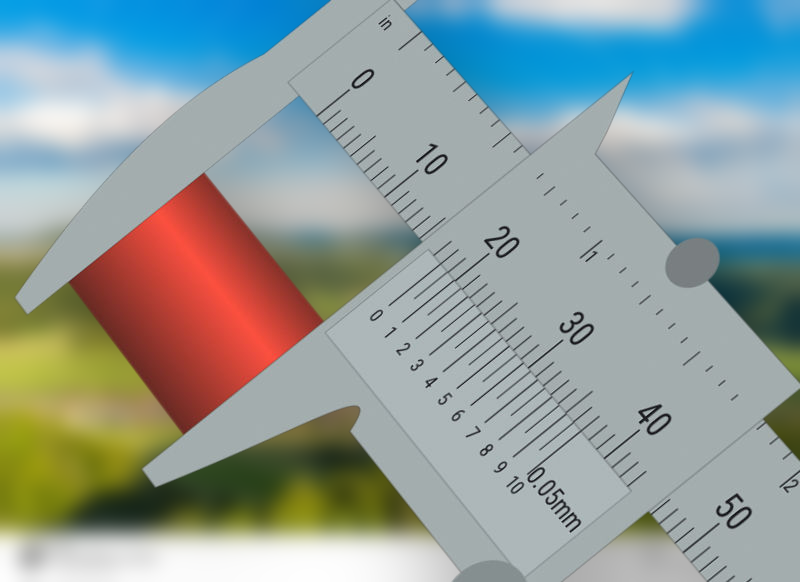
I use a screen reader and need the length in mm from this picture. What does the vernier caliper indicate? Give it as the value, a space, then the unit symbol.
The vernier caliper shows 18.0 mm
